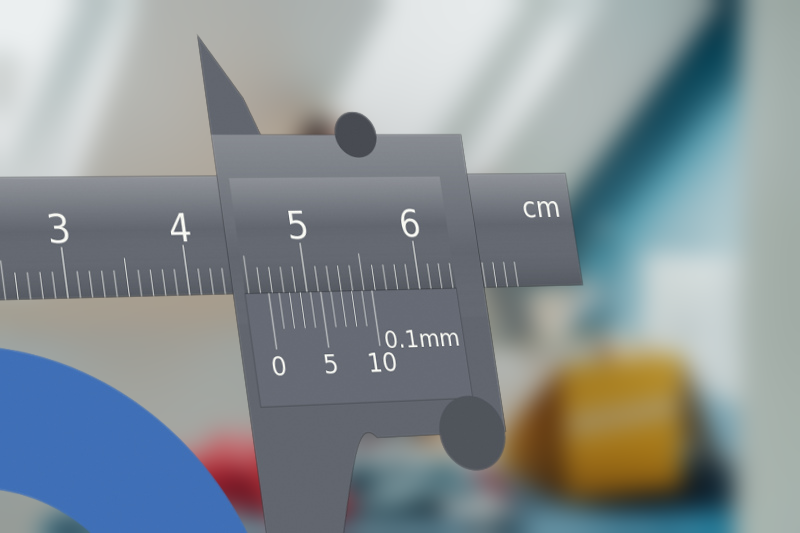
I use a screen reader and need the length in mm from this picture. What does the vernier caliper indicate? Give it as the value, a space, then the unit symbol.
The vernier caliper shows 46.7 mm
